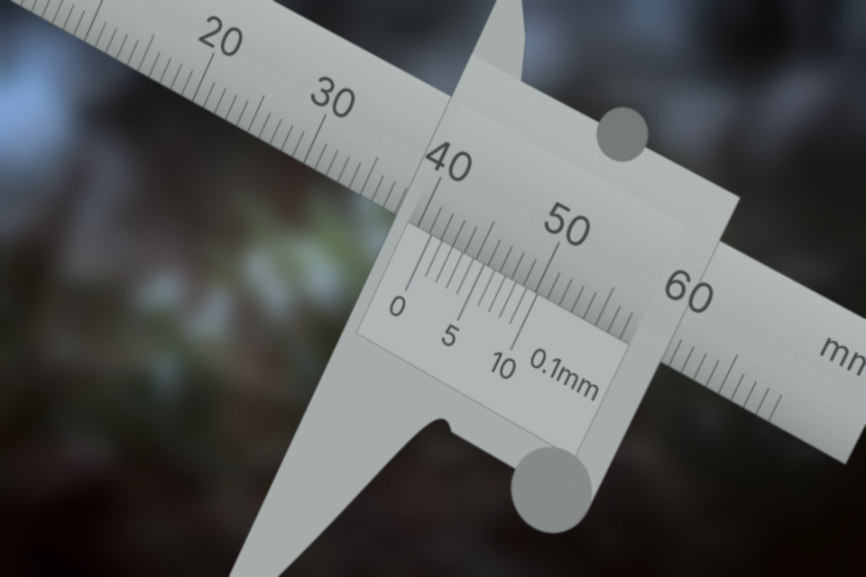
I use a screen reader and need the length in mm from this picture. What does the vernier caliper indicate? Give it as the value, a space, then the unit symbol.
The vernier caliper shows 41.2 mm
